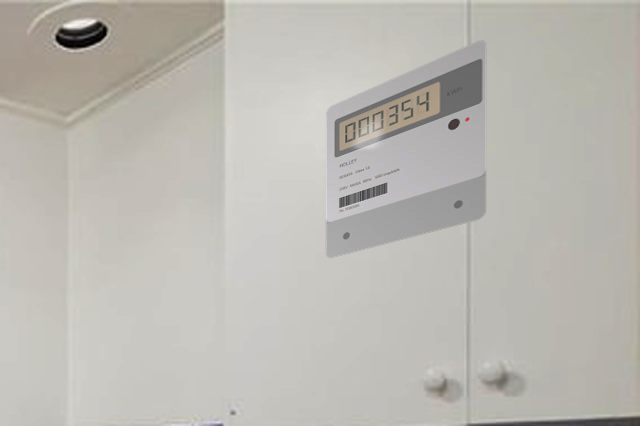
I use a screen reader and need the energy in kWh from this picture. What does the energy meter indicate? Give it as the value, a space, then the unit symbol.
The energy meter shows 354 kWh
